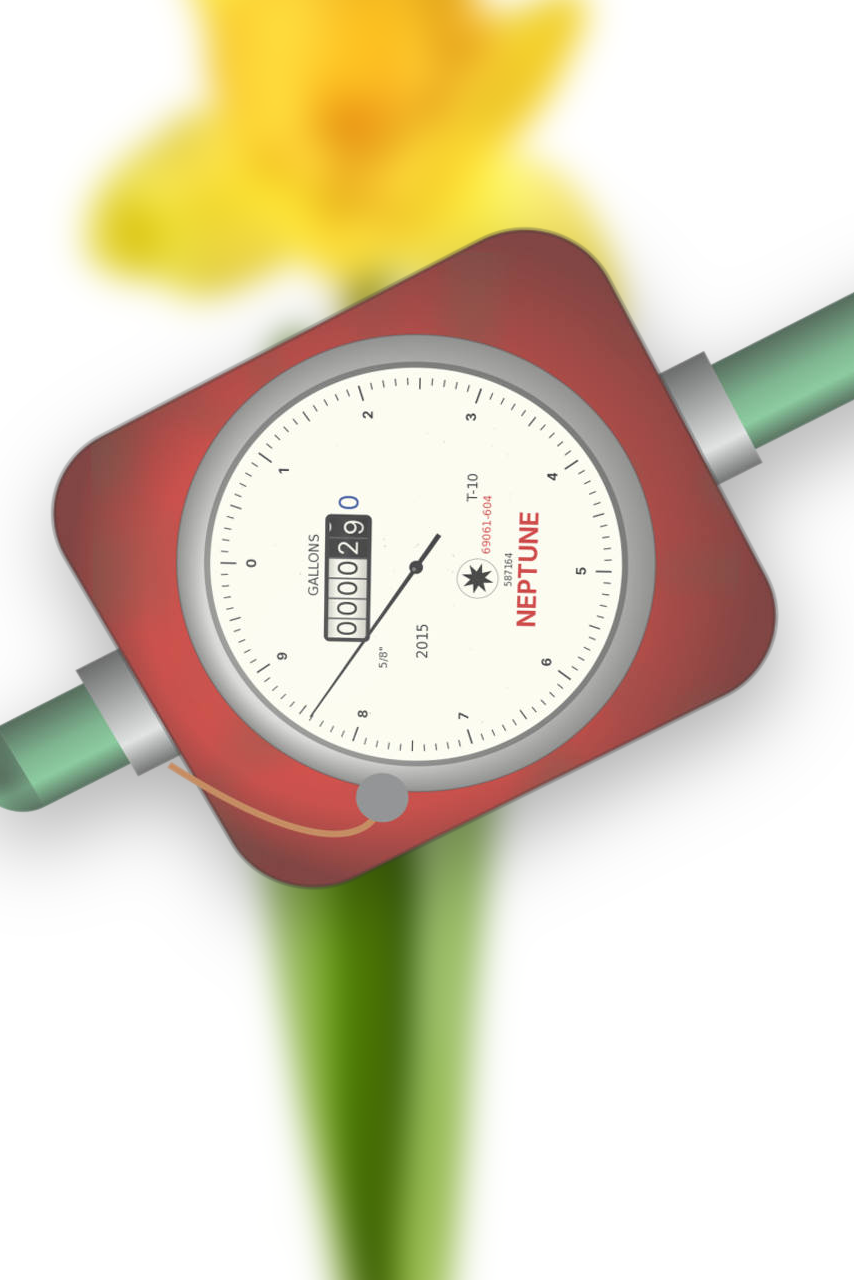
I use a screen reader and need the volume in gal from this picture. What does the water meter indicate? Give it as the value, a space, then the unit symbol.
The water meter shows 288.4 gal
